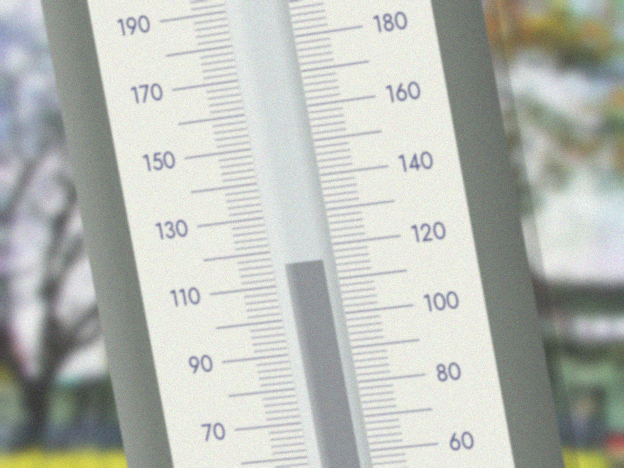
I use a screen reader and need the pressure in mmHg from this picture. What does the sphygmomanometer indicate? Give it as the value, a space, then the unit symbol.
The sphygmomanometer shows 116 mmHg
